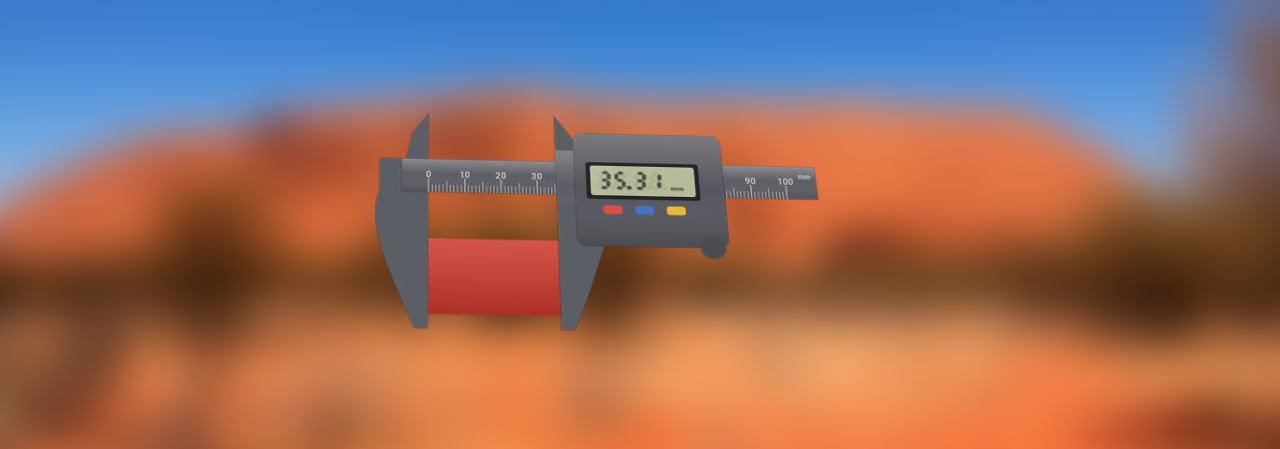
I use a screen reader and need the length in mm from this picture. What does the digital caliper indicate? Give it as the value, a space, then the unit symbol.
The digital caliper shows 35.31 mm
